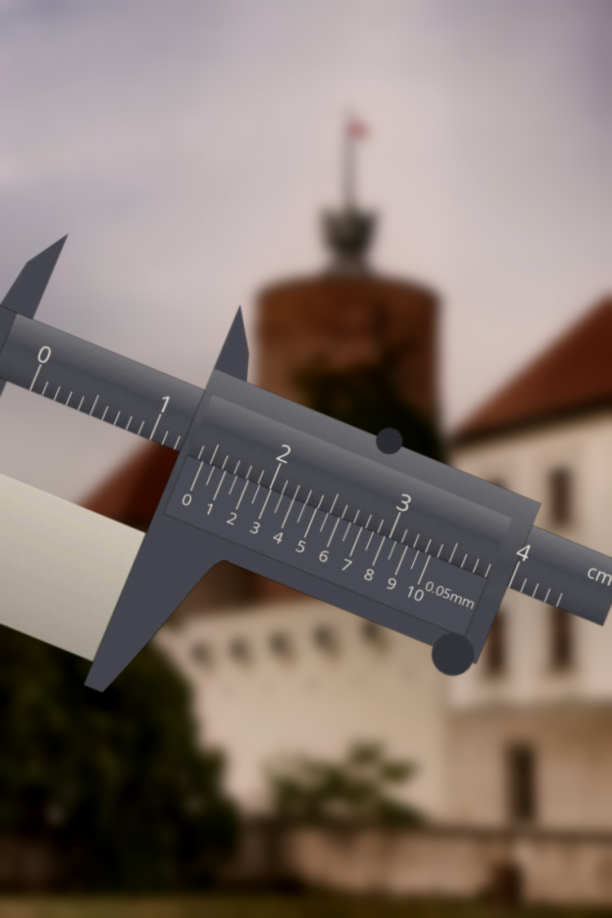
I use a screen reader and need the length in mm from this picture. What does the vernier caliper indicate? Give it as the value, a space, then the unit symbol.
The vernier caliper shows 14.4 mm
